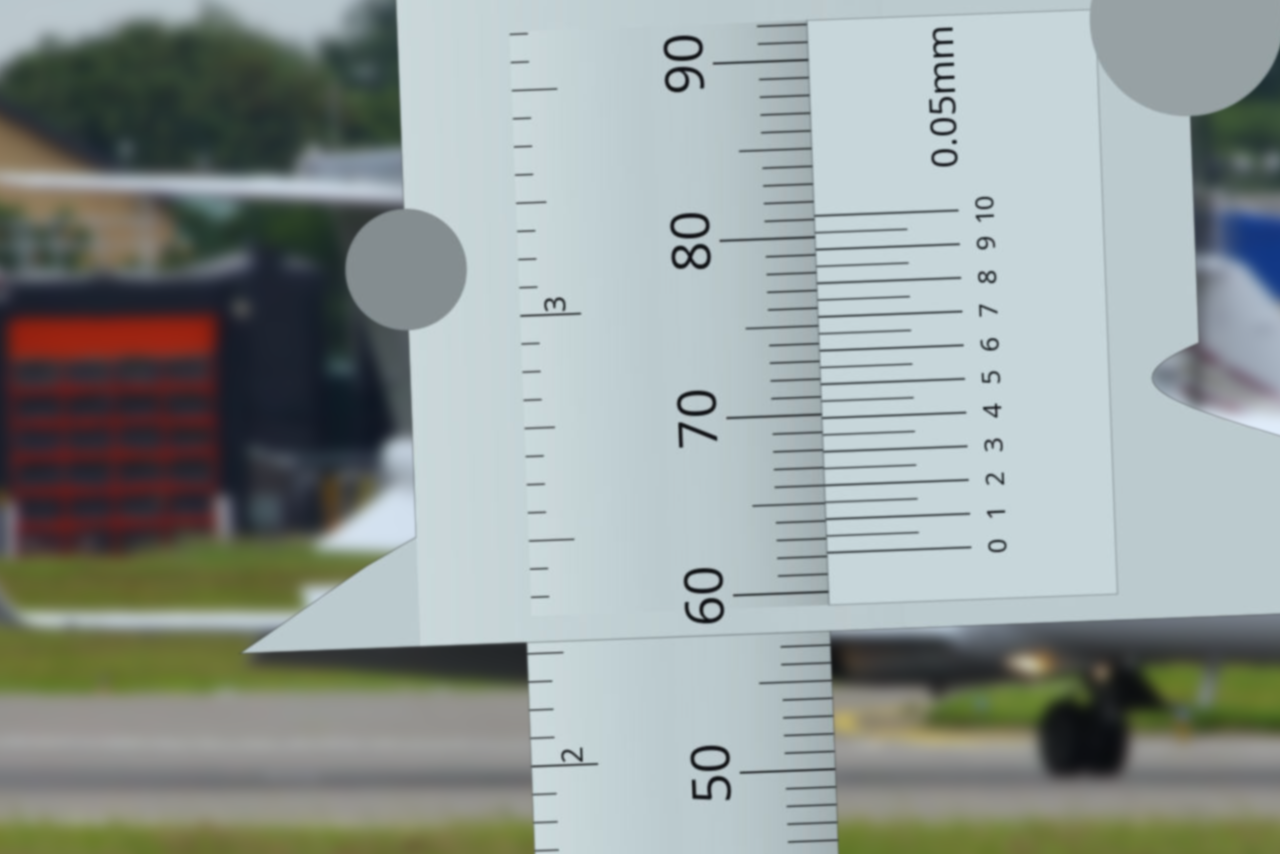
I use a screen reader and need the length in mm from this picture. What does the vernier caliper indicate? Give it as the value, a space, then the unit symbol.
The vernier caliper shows 62.2 mm
